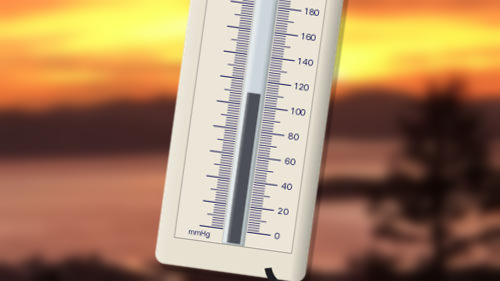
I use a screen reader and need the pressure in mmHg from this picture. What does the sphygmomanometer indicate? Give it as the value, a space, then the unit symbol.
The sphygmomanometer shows 110 mmHg
